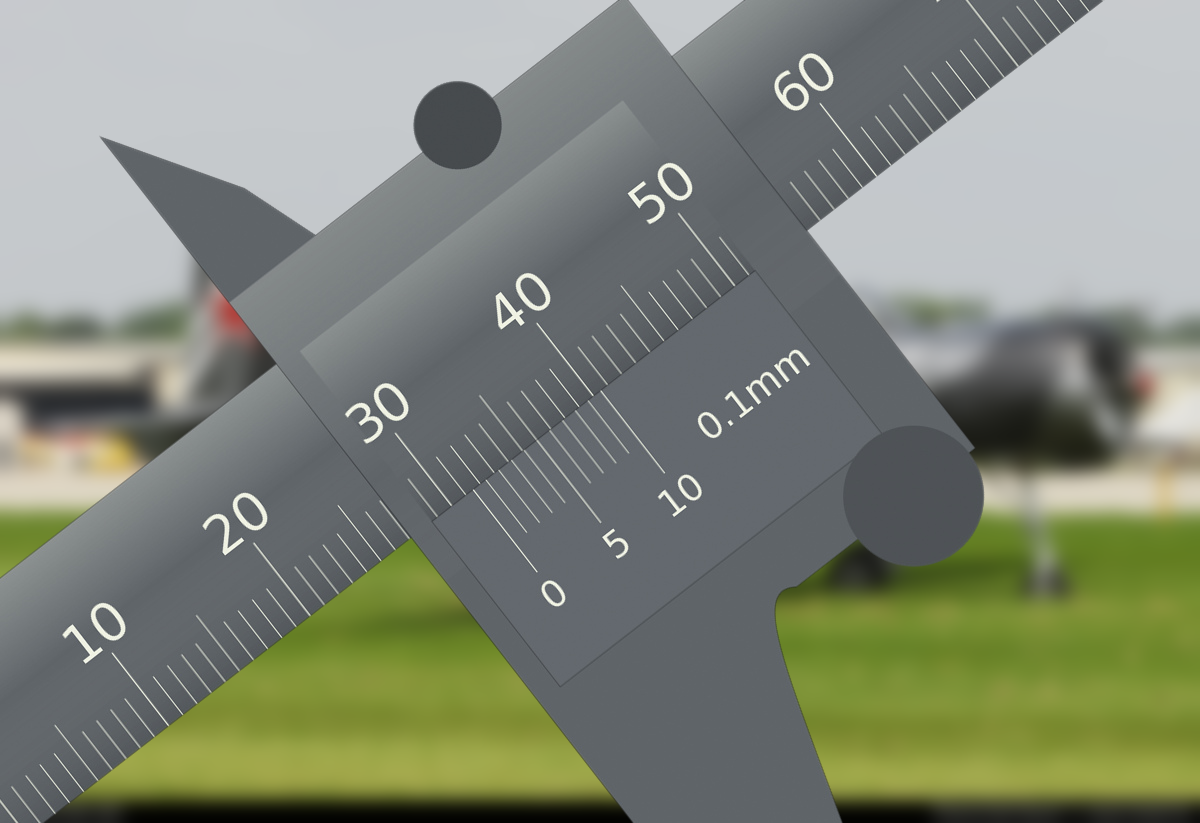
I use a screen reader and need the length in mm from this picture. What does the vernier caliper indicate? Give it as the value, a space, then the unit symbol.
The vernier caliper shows 31.5 mm
